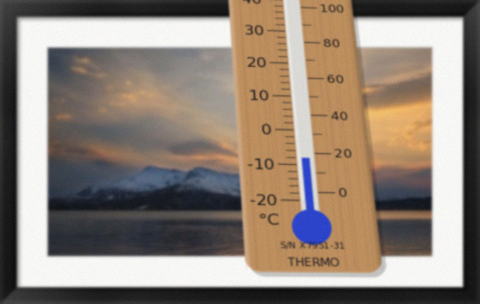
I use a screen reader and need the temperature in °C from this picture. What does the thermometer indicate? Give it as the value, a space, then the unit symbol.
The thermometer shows -8 °C
